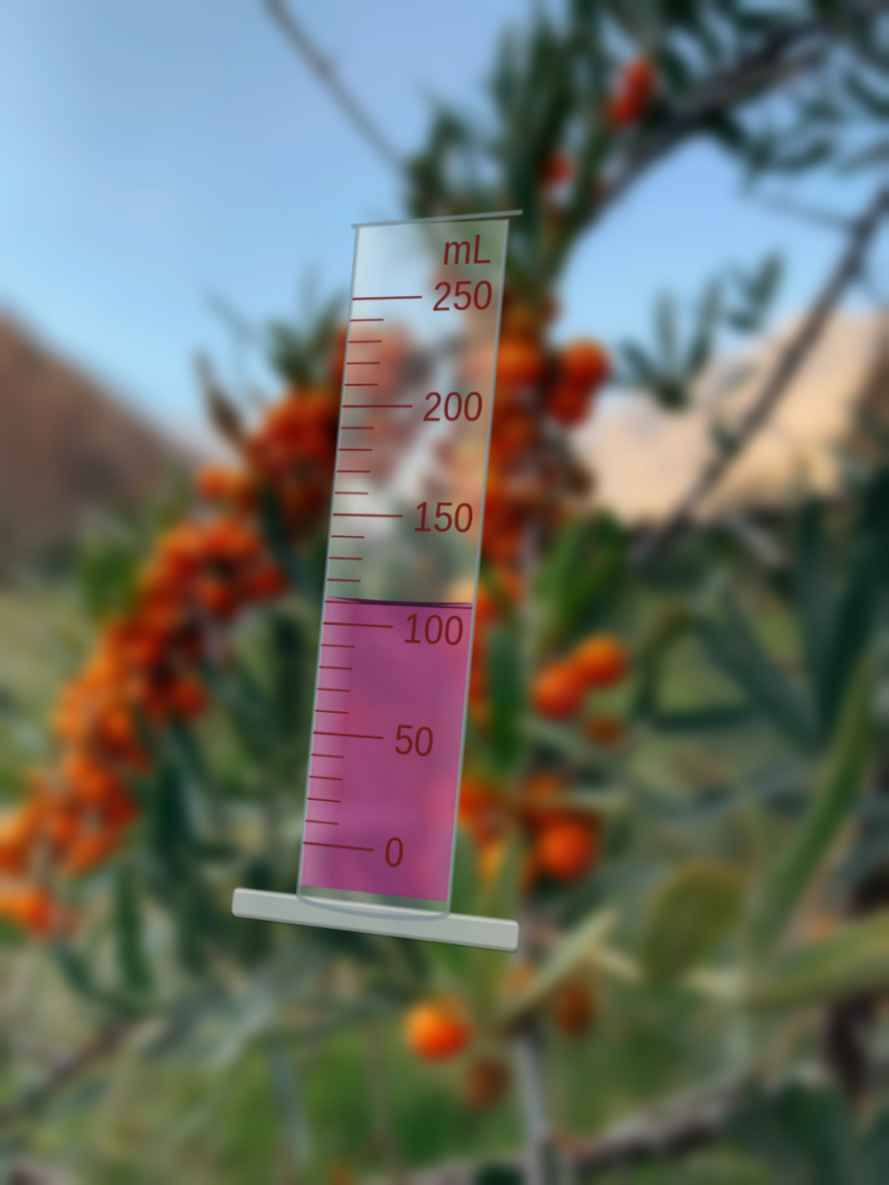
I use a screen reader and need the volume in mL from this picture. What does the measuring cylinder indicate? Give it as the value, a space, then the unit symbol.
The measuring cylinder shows 110 mL
